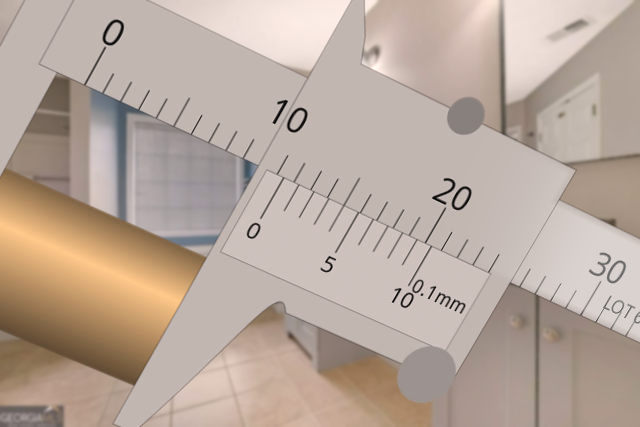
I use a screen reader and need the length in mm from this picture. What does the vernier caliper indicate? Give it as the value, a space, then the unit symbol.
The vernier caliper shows 11.4 mm
